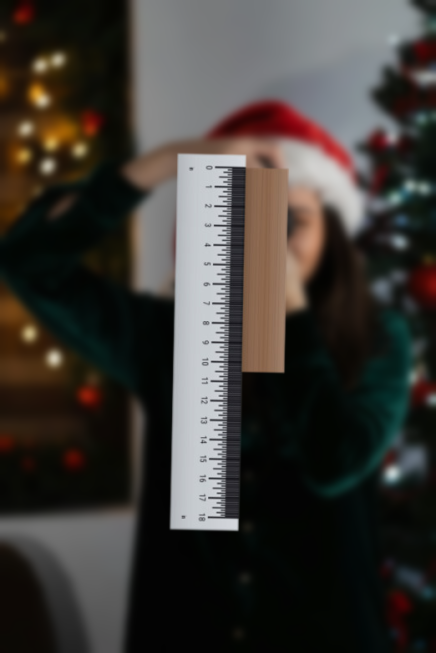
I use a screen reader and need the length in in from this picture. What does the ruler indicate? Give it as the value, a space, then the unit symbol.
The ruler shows 10.5 in
